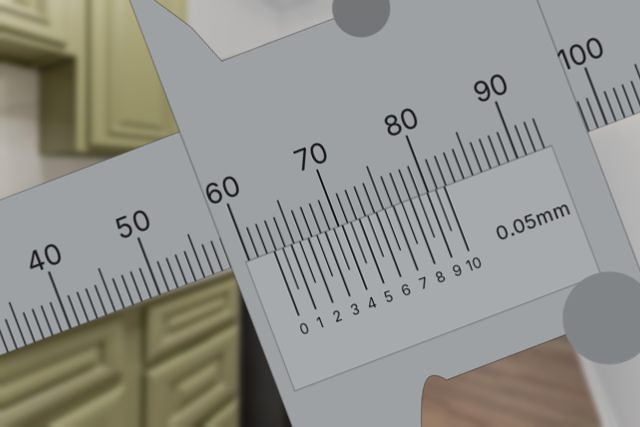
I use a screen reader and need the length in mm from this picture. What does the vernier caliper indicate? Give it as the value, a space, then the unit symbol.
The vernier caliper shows 62.8 mm
